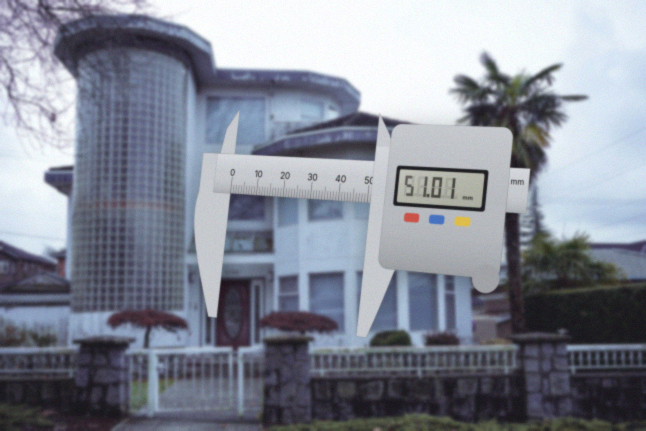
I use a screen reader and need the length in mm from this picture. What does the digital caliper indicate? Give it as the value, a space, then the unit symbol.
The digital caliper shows 51.01 mm
